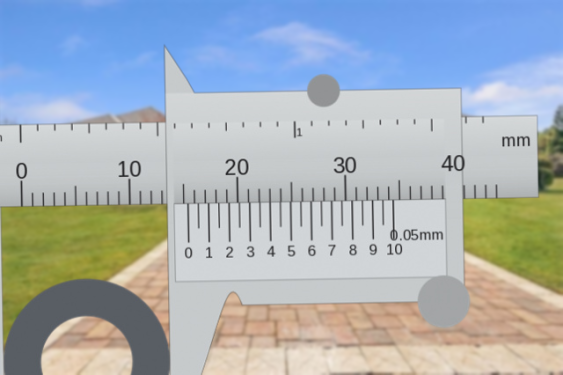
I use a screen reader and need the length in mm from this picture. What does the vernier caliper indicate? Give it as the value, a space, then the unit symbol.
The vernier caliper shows 15.4 mm
